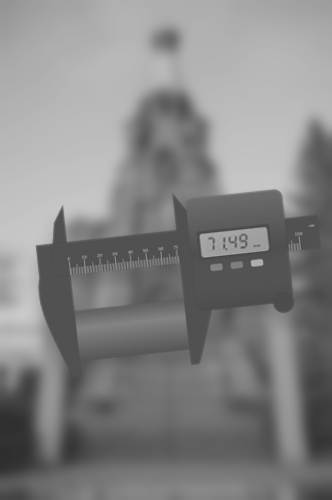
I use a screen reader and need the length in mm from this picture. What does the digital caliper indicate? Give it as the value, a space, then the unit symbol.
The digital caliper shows 71.49 mm
